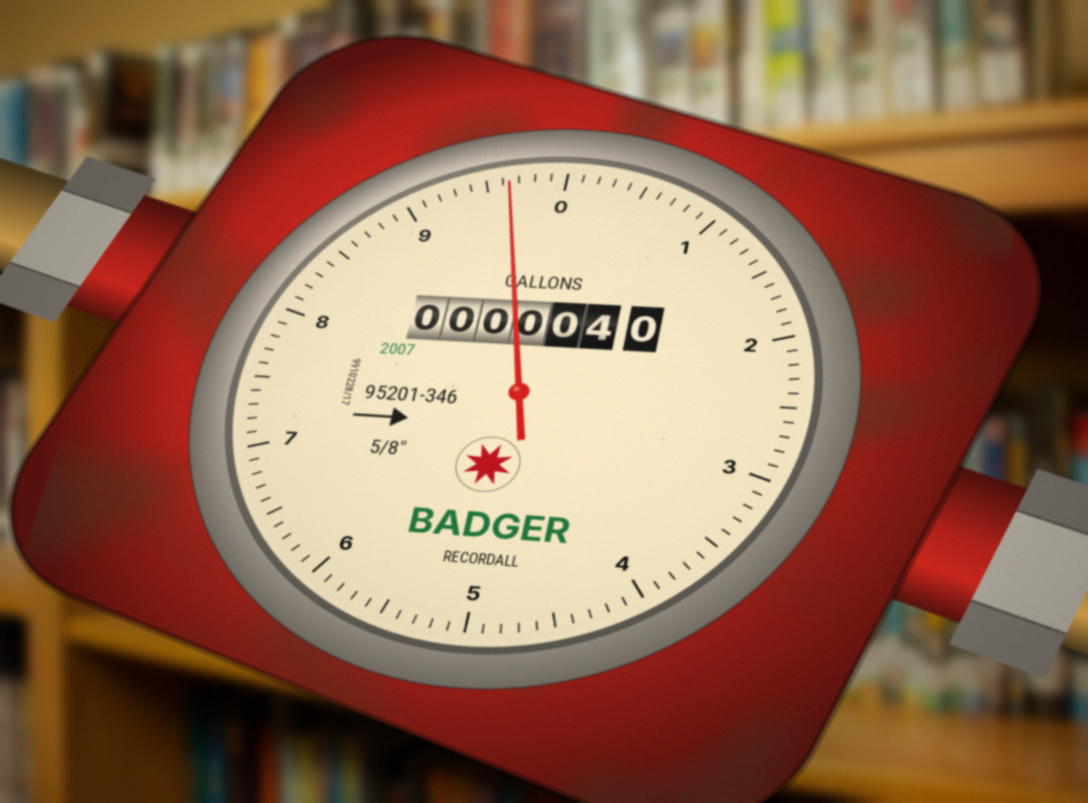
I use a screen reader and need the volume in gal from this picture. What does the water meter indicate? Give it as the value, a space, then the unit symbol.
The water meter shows 39.6 gal
